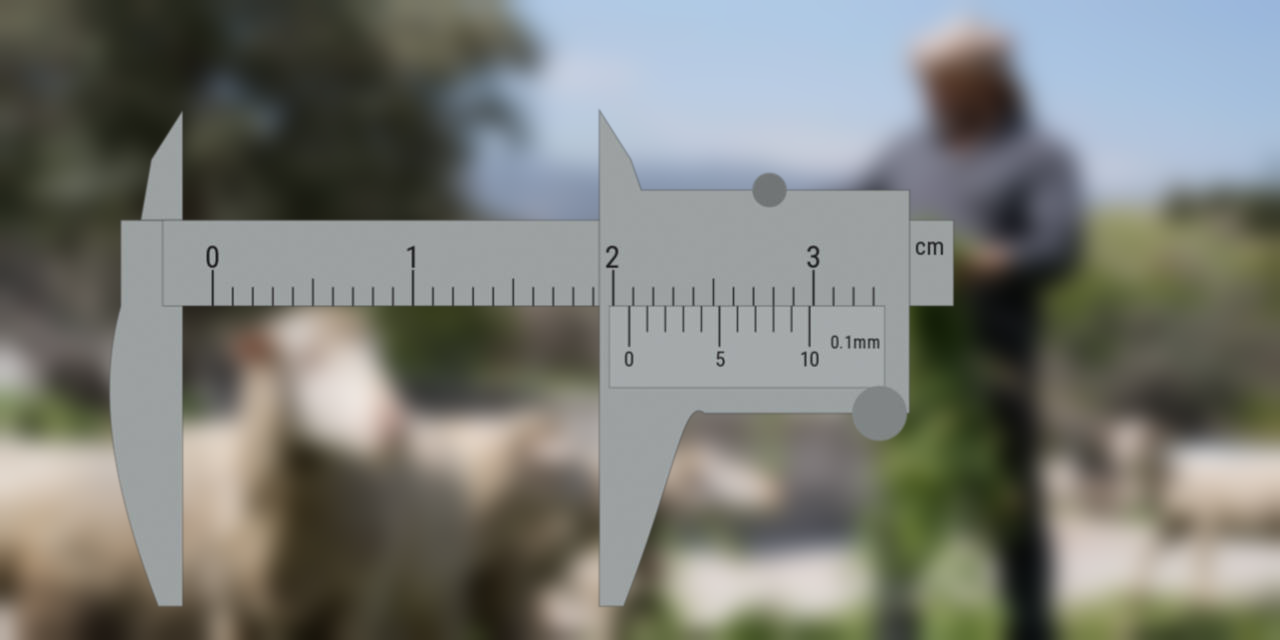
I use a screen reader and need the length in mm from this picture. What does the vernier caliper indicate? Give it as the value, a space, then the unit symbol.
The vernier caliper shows 20.8 mm
